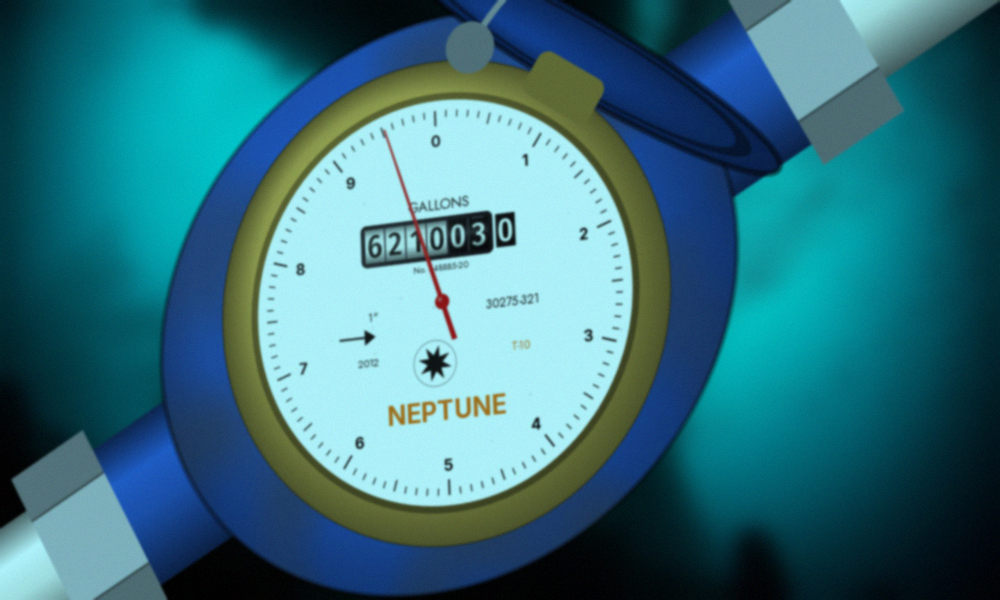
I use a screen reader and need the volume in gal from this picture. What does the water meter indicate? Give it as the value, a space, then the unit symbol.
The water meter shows 6210029.5 gal
